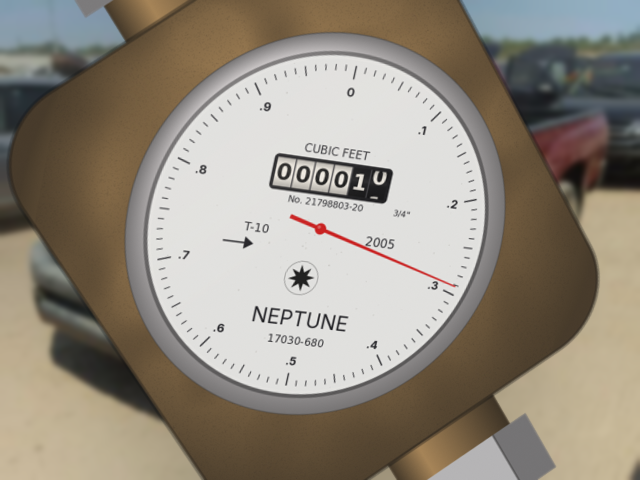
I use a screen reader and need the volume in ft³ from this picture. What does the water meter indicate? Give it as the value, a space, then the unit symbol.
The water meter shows 10.29 ft³
